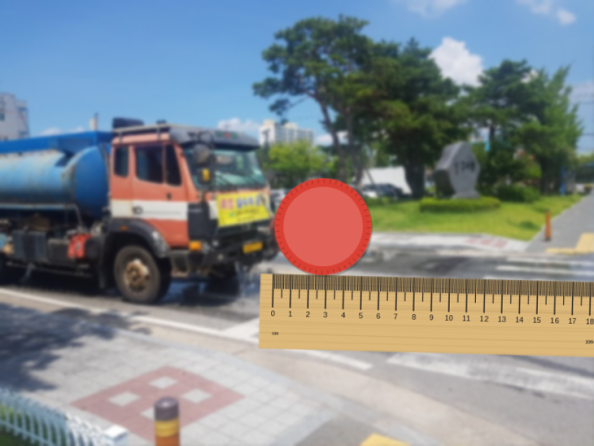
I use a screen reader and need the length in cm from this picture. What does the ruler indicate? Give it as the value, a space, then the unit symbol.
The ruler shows 5.5 cm
